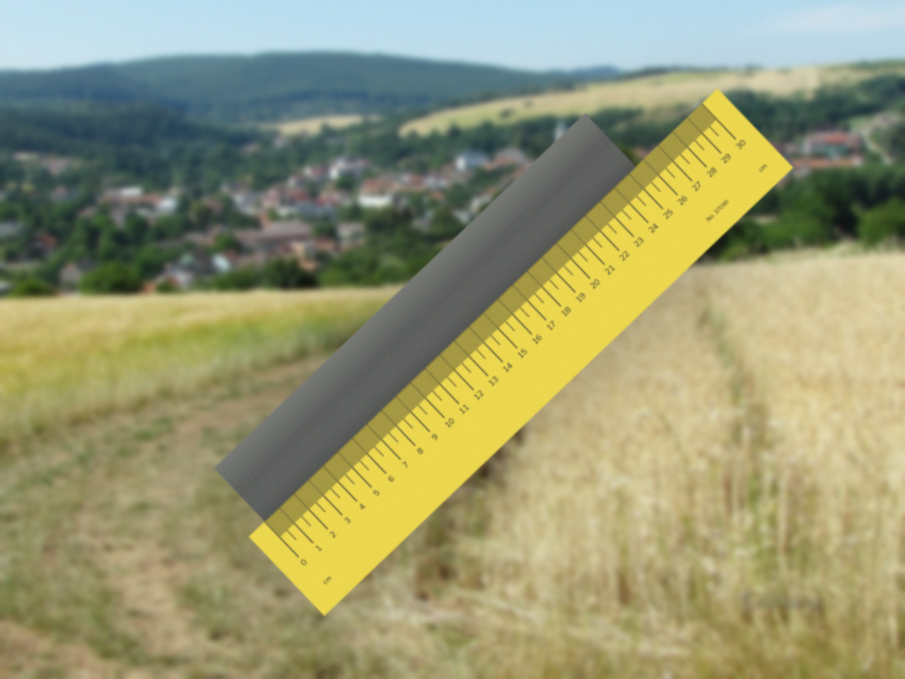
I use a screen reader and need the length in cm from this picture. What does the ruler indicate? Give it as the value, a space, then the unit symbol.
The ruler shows 25.5 cm
